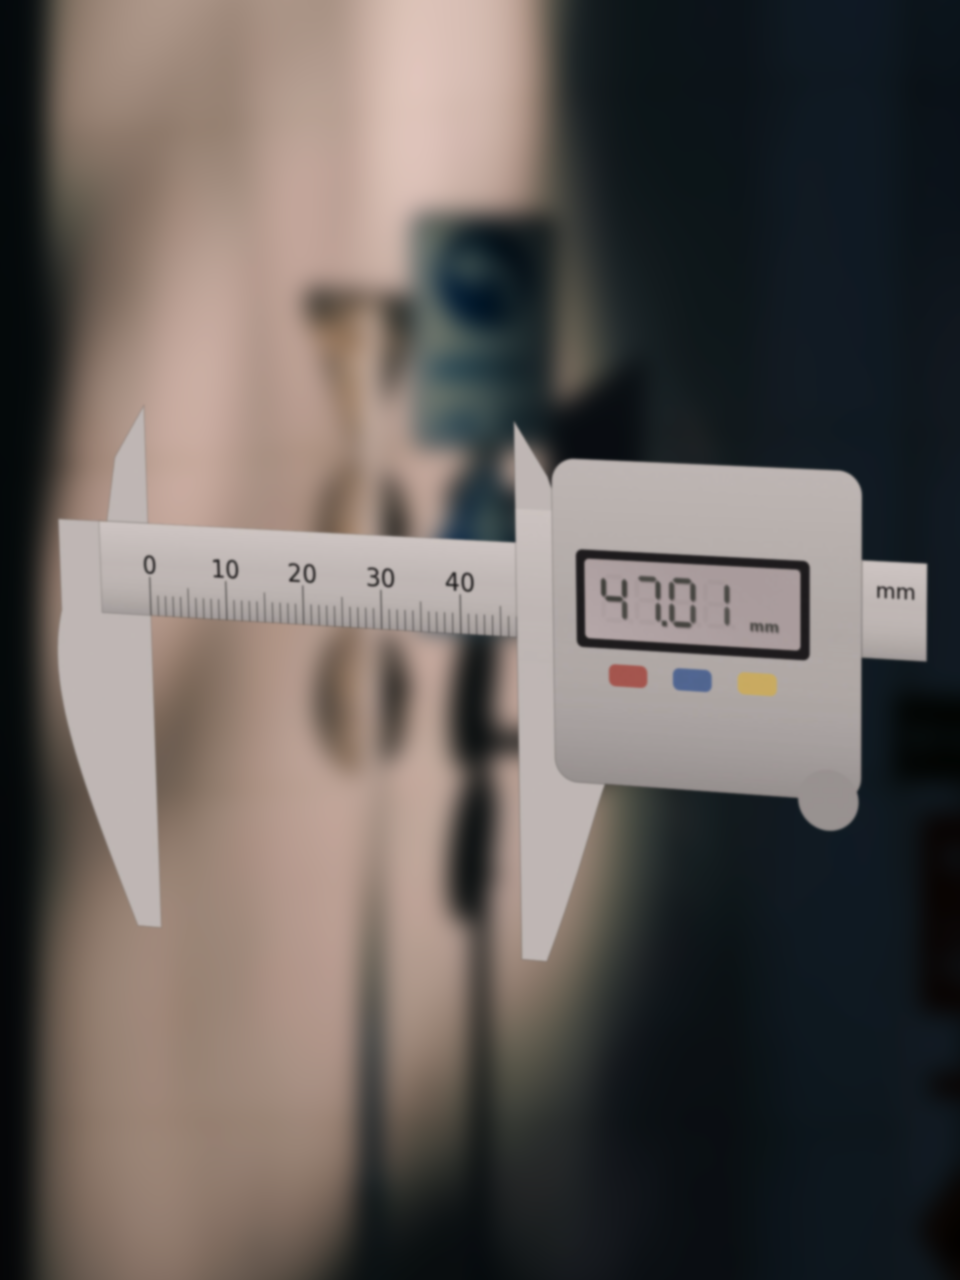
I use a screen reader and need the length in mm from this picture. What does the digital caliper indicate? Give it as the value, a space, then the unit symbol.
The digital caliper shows 47.01 mm
